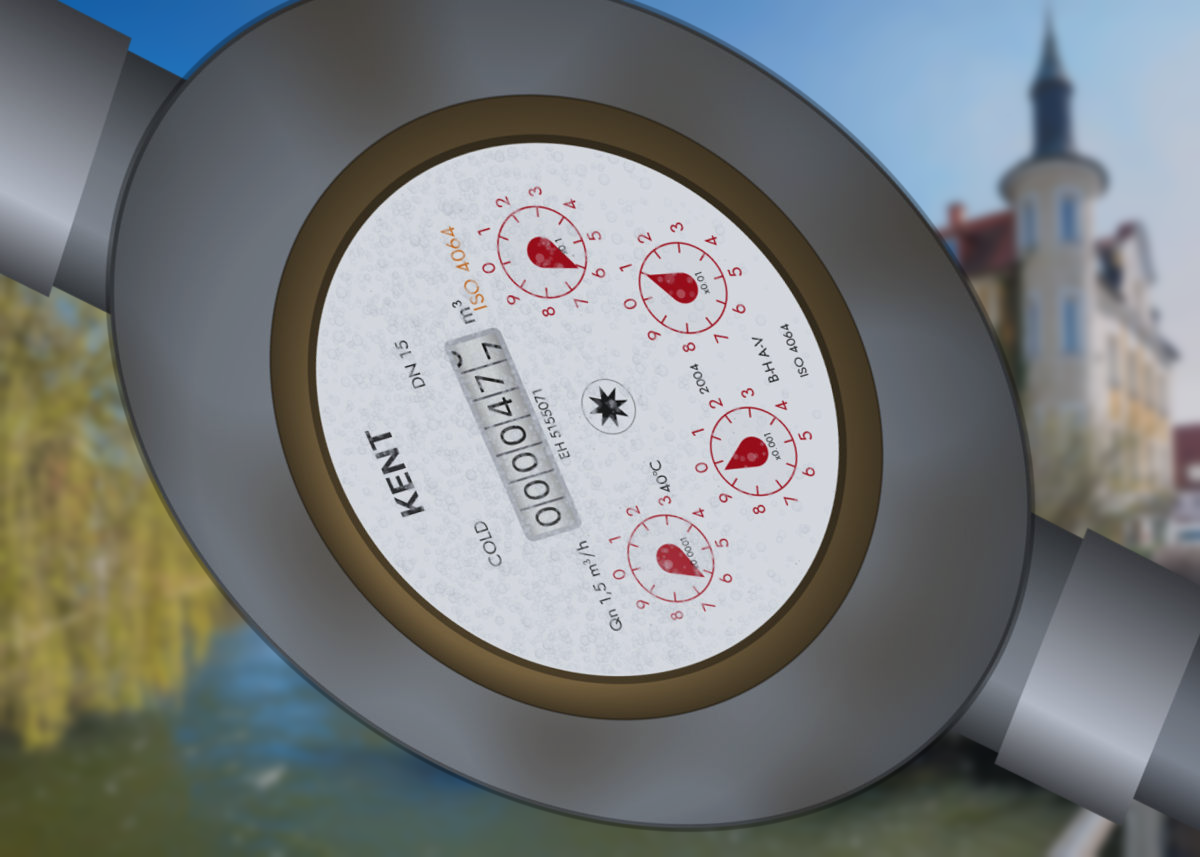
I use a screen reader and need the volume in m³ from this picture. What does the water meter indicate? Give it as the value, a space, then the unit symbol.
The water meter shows 476.6096 m³
